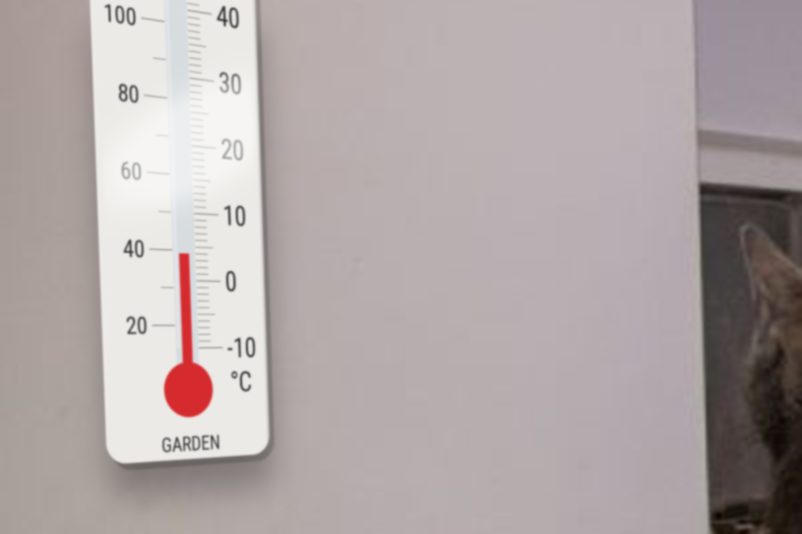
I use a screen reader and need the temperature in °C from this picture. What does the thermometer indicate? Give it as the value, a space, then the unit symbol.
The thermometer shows 4 °C
